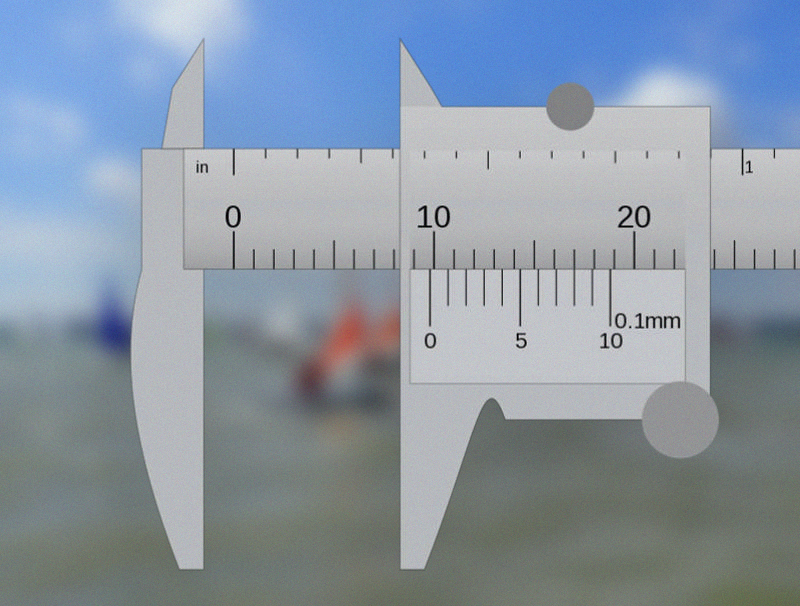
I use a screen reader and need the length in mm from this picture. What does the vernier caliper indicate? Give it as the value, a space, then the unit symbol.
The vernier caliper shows 9.8 mm
